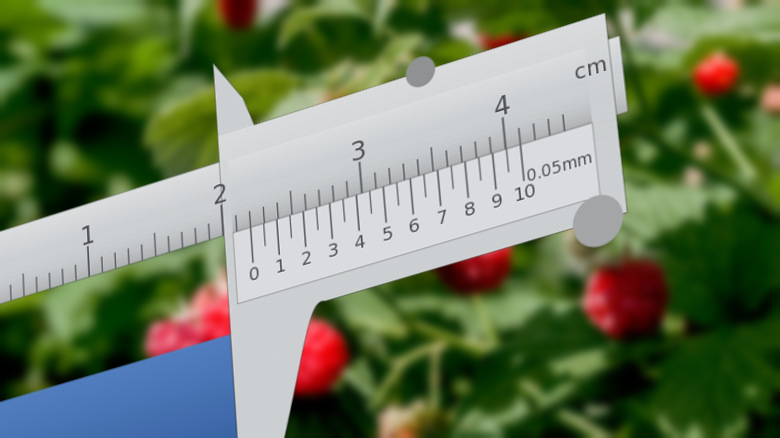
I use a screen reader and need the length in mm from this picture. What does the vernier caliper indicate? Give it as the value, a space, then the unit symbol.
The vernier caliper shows 22.0 mm
